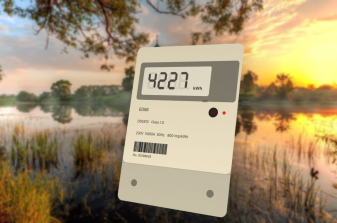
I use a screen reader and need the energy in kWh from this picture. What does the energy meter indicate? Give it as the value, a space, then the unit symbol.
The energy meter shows 4227 kWh
